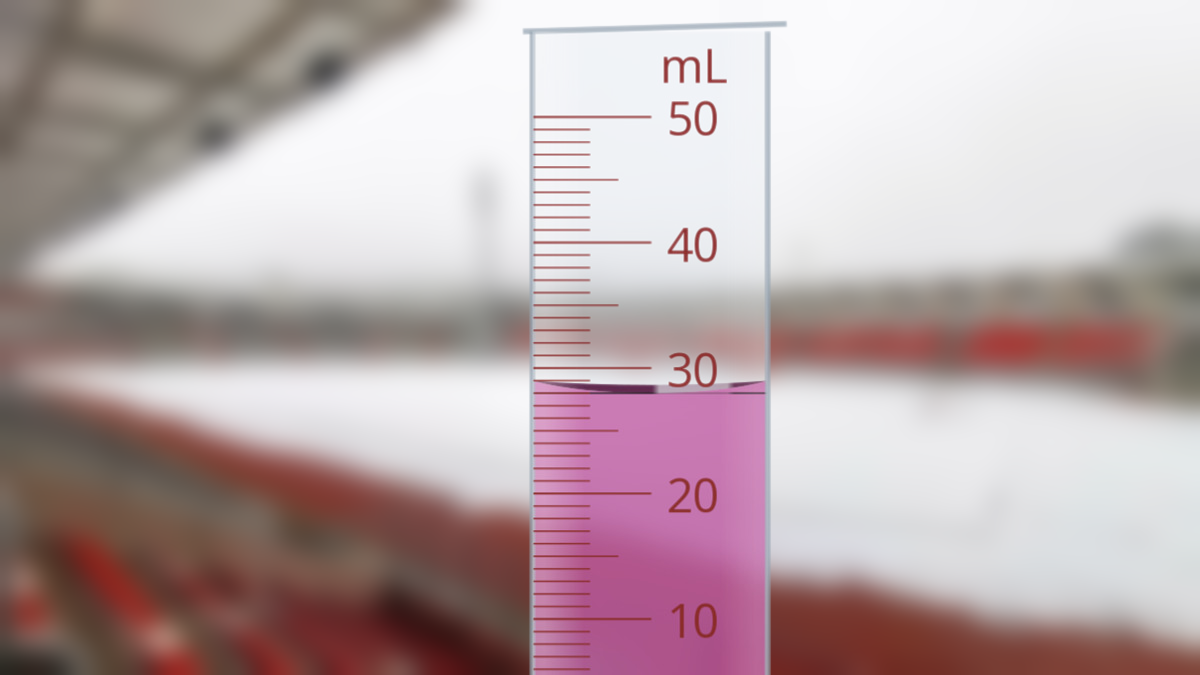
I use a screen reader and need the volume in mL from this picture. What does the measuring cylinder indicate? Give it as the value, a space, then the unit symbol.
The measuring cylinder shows 28 mL
